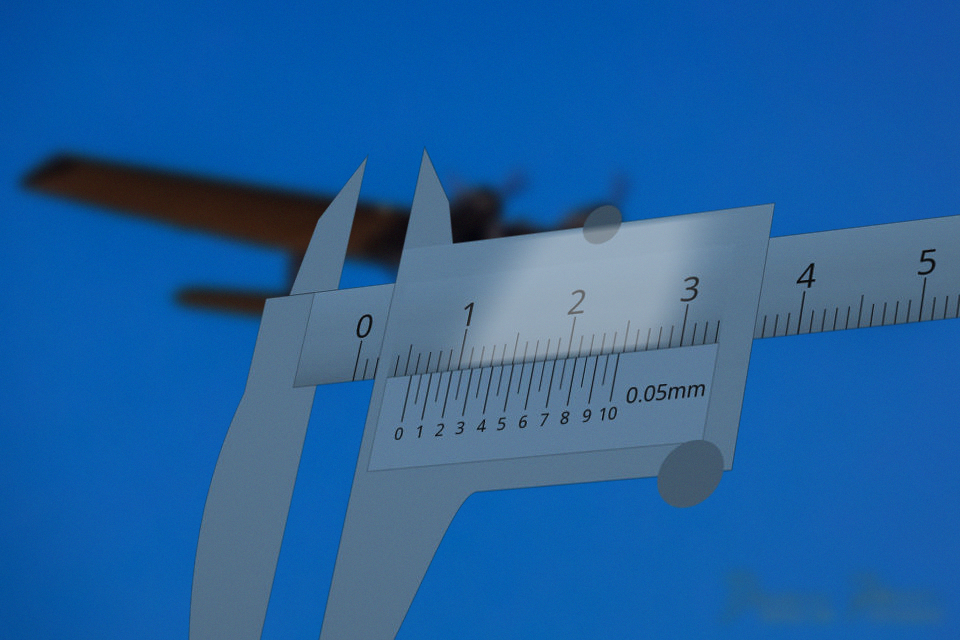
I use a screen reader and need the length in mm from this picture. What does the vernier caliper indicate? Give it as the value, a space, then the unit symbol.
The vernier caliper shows 5.6 mm
